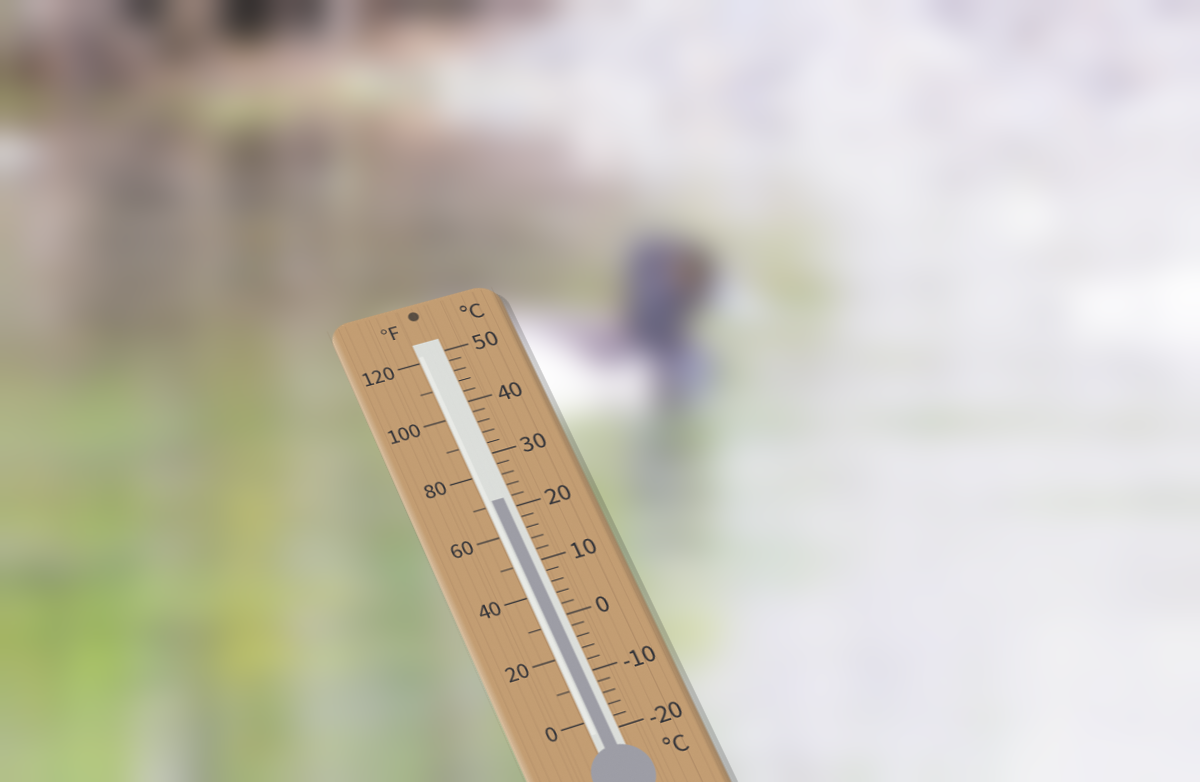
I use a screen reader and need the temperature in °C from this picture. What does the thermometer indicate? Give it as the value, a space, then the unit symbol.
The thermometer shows 22 °C
